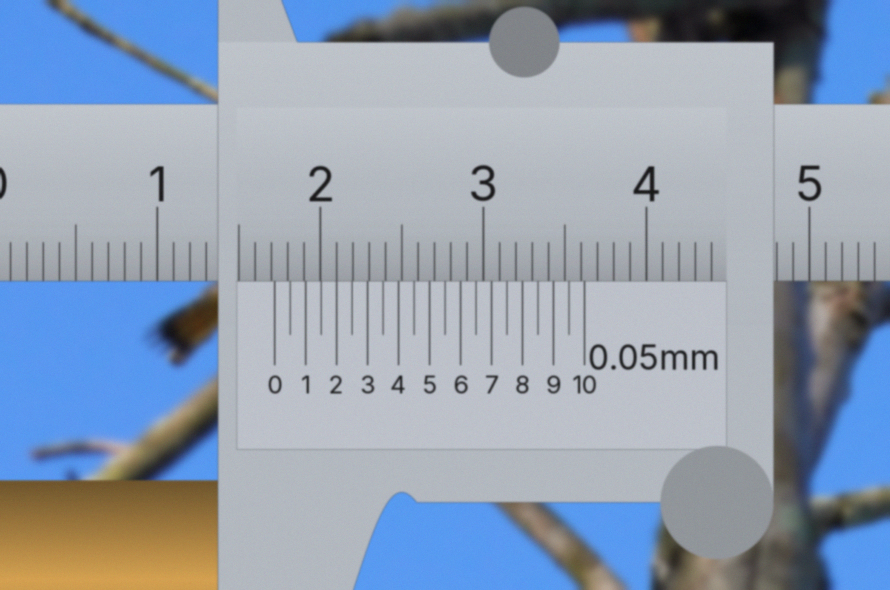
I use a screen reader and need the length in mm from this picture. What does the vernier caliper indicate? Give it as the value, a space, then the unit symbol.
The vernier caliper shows 17.2 mm
